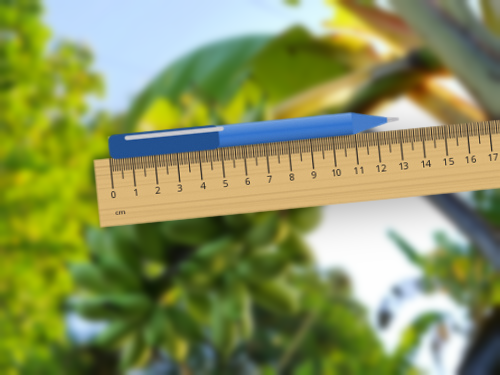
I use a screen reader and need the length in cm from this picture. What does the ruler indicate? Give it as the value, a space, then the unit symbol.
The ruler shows 13 cm
